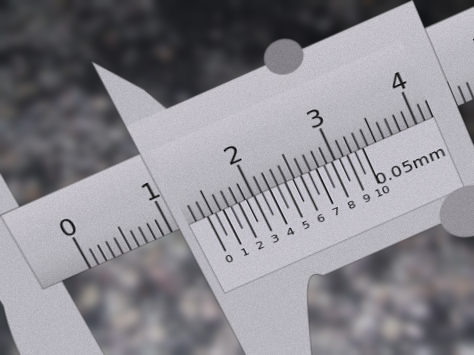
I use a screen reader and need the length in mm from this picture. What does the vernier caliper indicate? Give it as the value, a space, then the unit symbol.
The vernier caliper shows 14.4 mm
